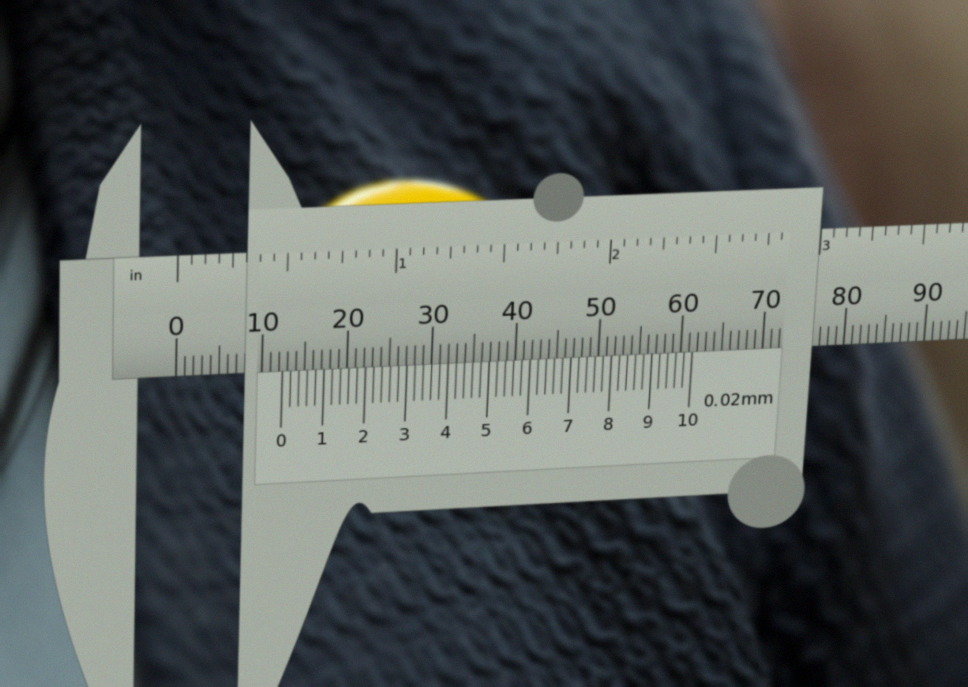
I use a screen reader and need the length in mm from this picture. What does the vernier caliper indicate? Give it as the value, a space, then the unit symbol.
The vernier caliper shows 12.4 mm
